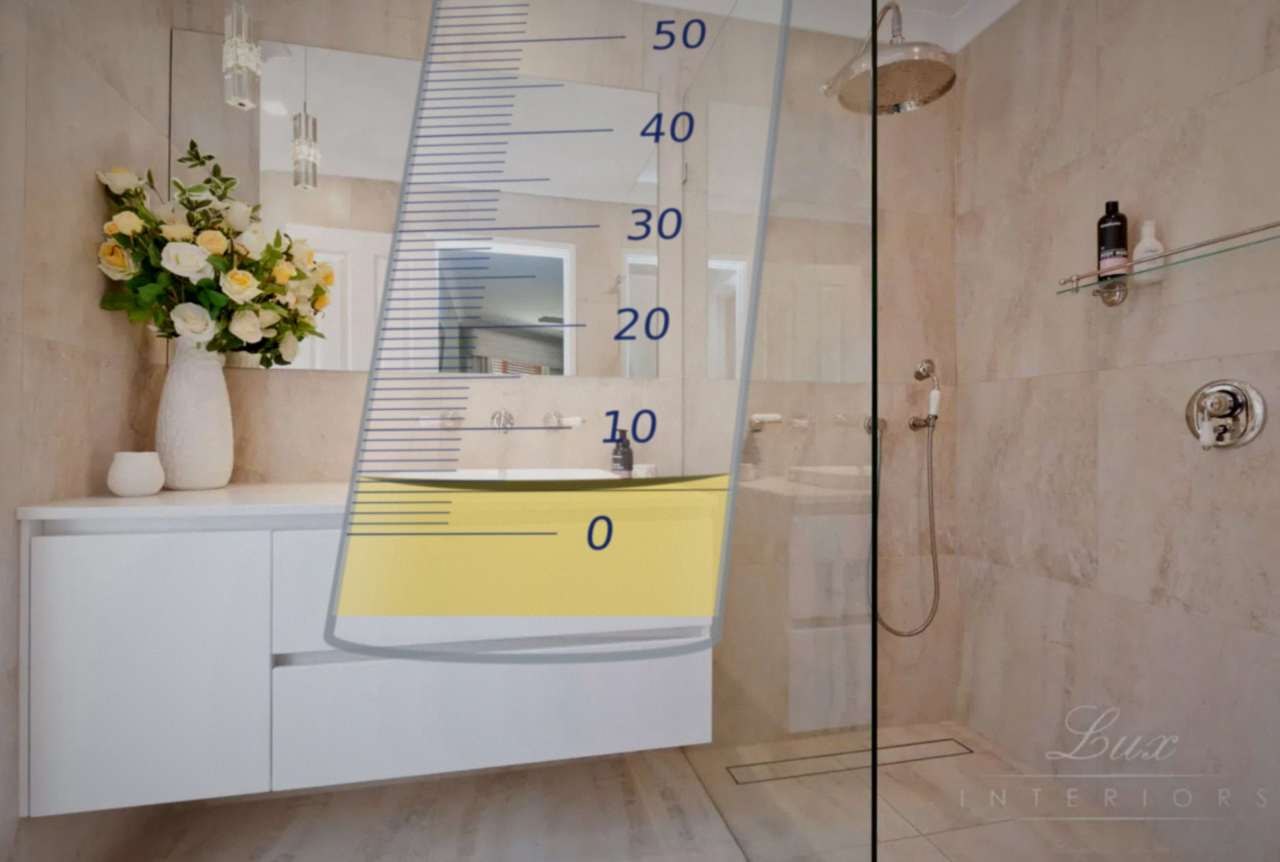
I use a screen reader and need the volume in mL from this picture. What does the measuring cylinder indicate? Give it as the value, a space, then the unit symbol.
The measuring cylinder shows 4 mL
